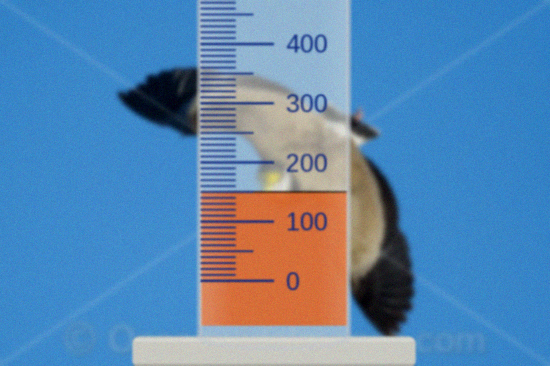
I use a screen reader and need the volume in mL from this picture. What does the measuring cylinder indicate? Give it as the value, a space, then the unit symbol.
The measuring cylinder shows 150 mL
